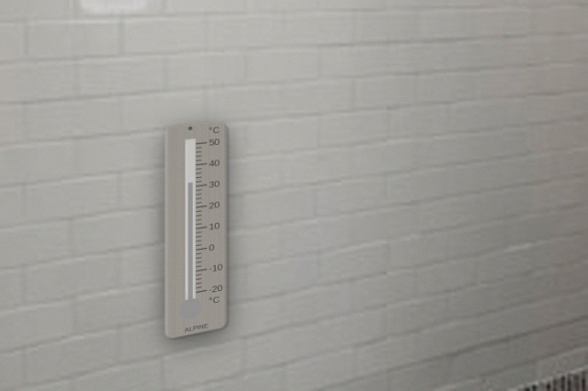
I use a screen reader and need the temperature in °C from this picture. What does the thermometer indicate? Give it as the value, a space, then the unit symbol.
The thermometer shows 32 °C
